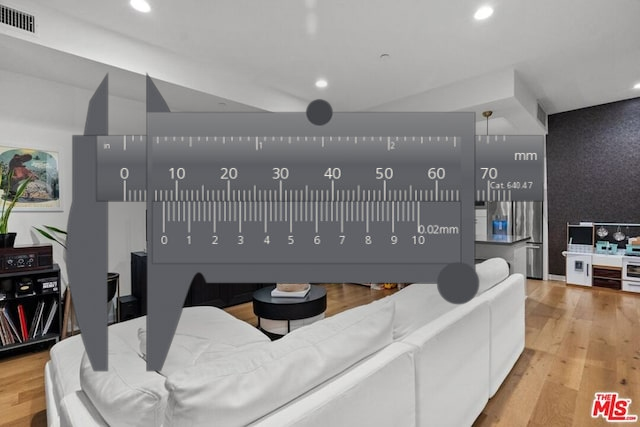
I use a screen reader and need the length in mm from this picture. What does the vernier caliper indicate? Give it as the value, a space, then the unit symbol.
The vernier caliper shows 7.5 mm
